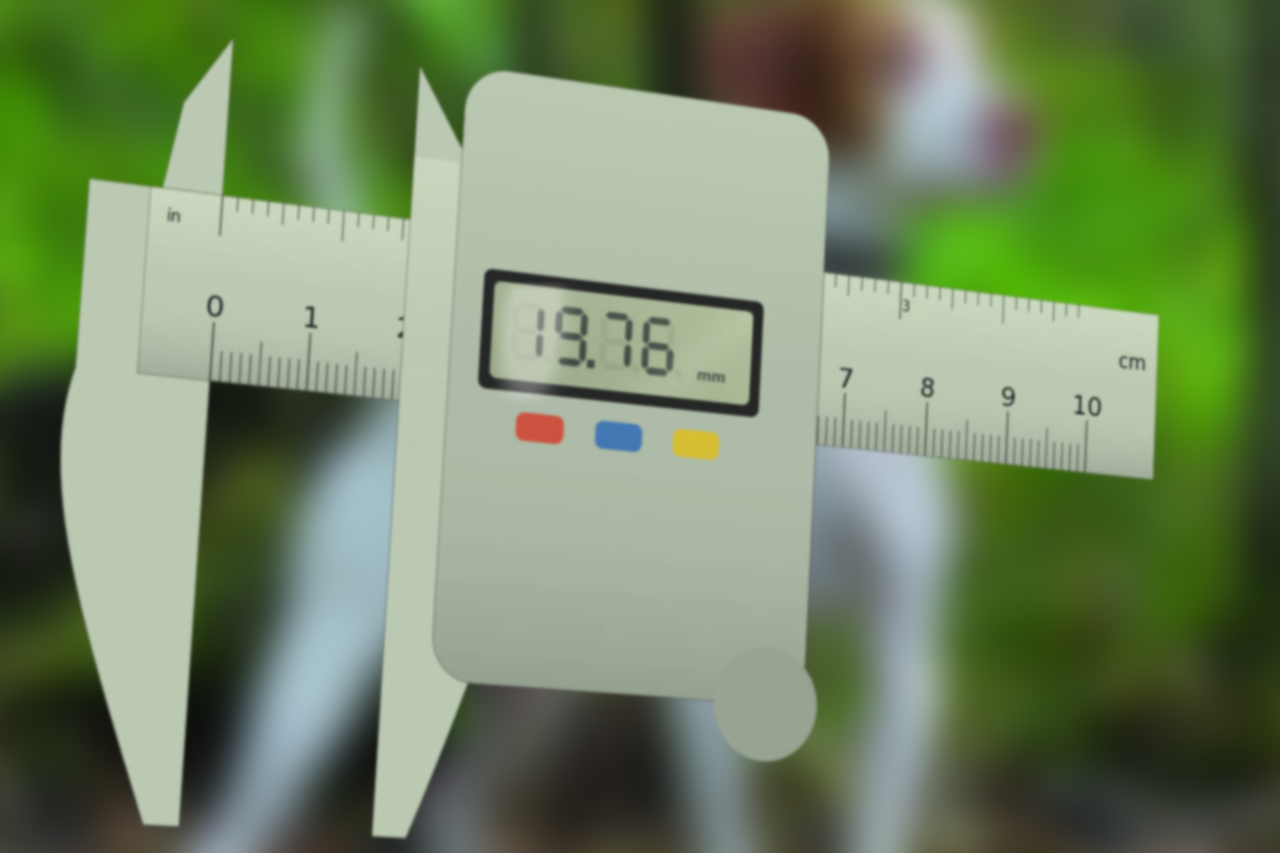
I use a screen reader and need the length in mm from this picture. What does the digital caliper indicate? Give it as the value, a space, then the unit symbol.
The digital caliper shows 19.76 mm
